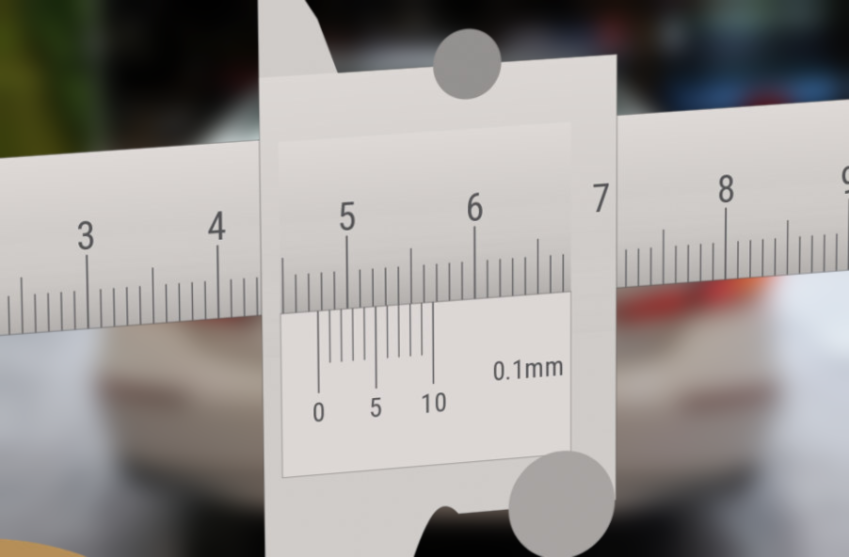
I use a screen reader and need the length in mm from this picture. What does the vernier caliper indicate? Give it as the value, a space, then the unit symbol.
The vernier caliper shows 47.7 mm
